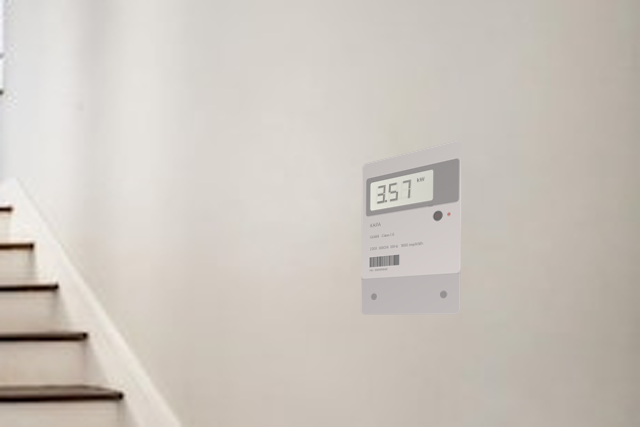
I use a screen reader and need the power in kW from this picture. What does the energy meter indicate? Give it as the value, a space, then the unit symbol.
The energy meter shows 3.57 kW
